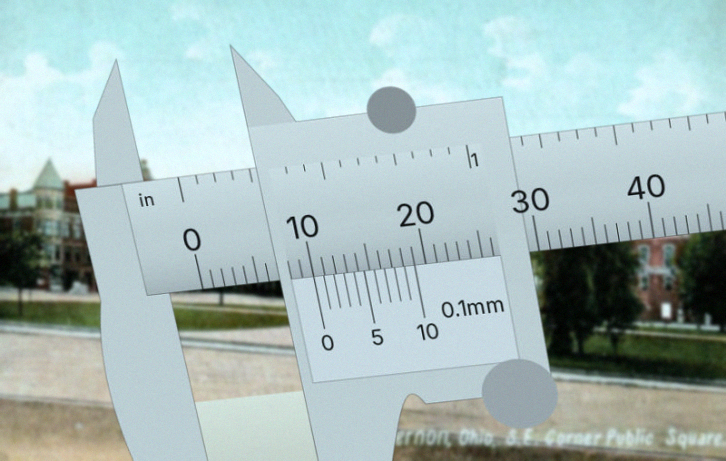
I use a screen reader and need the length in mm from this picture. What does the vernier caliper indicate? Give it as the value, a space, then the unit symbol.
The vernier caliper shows 10.0 mm
